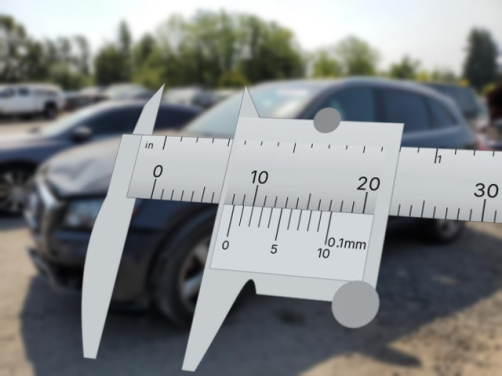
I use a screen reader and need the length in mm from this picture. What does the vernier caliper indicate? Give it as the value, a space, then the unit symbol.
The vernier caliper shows 8.2 mm
